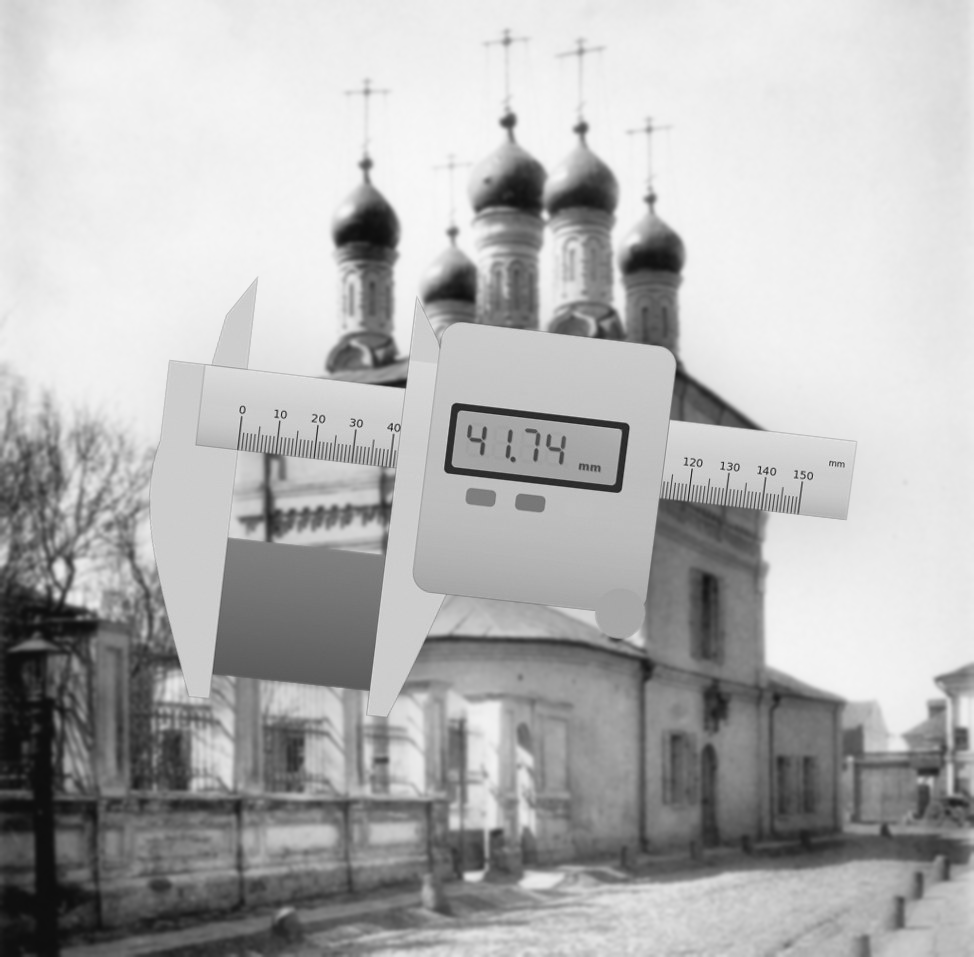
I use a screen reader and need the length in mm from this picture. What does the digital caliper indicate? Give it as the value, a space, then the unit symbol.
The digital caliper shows 41.74 mm
